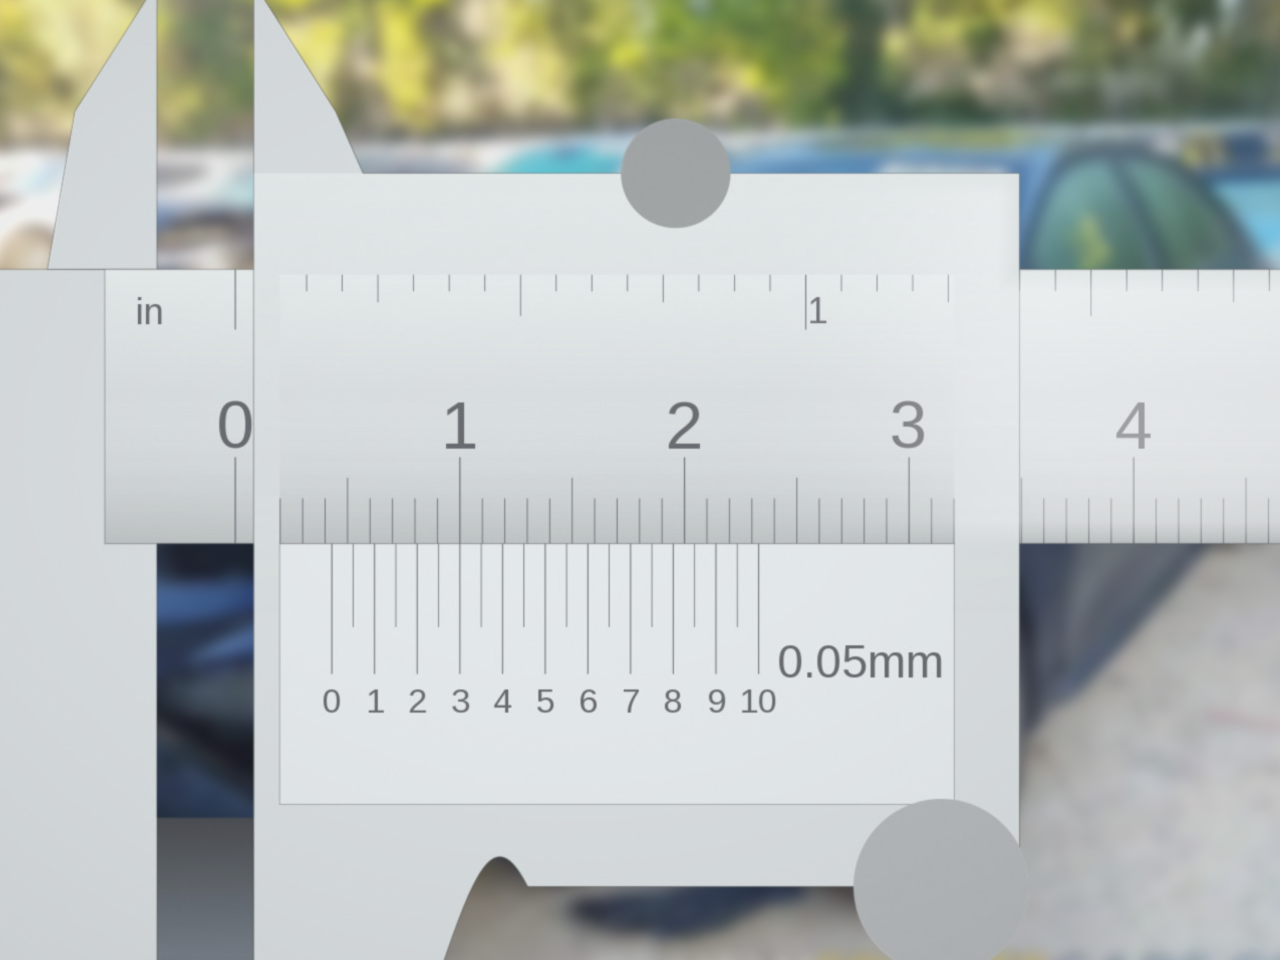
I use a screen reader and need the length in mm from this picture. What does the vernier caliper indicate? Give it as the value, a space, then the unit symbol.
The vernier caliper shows 4.3 mm
